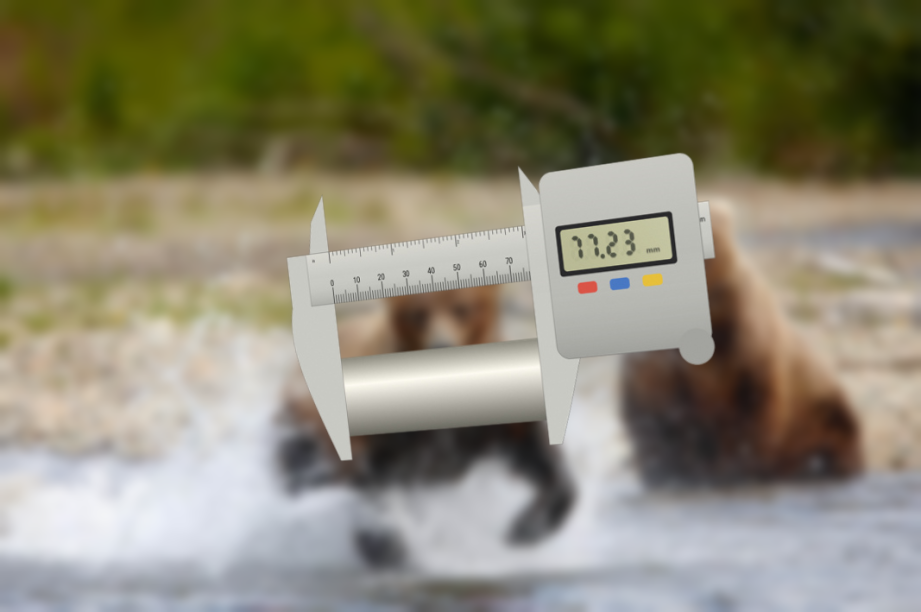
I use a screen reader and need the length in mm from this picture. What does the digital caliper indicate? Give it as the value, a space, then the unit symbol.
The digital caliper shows 77.23 mm
